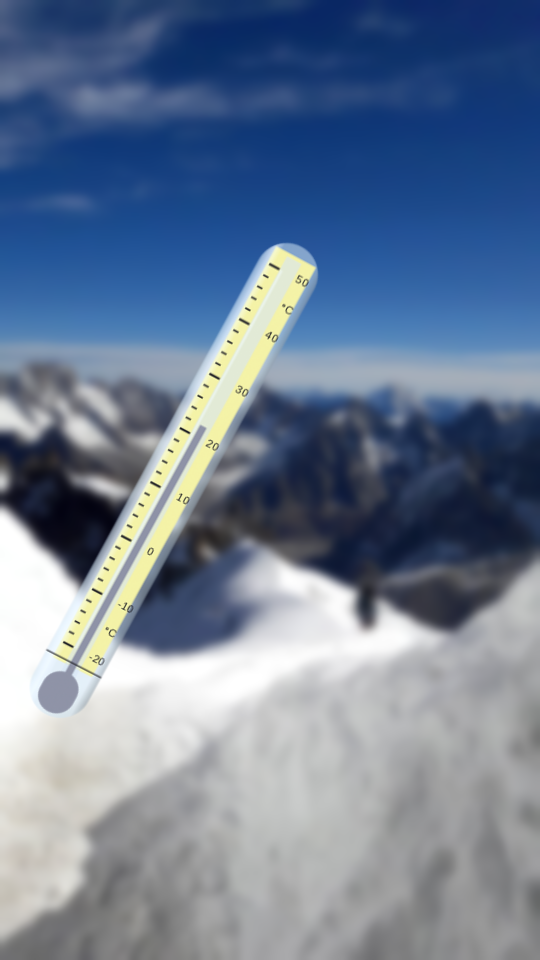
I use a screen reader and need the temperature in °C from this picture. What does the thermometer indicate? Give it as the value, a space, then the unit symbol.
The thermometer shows 22 °C
